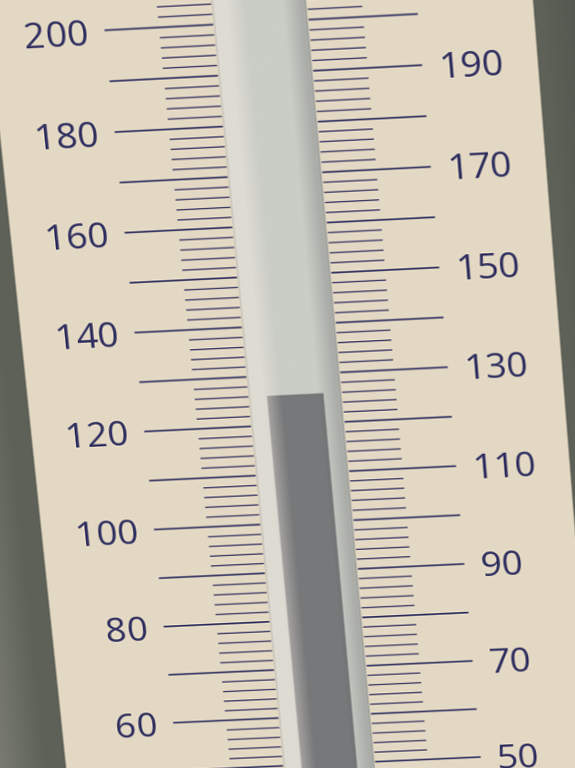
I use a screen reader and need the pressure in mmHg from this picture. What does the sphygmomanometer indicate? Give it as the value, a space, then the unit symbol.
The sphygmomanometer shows 126 mmHg
